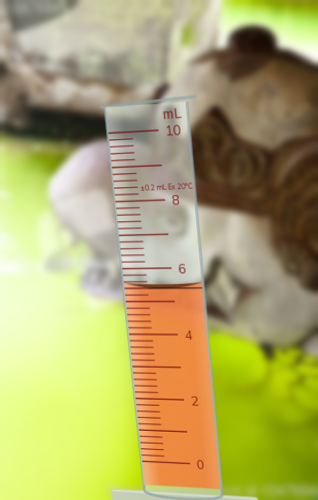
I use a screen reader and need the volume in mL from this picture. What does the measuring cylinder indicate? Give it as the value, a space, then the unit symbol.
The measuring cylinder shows 5.4 mL
